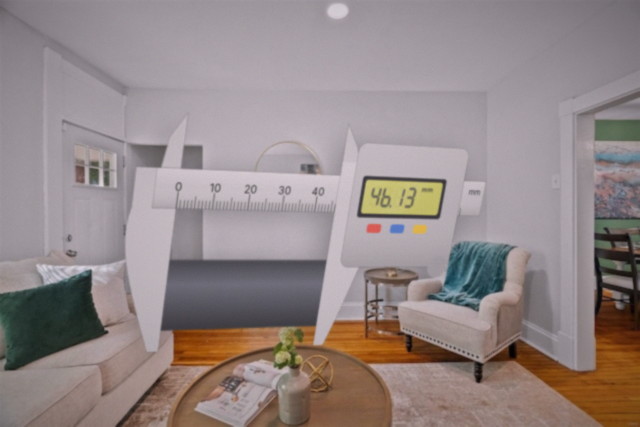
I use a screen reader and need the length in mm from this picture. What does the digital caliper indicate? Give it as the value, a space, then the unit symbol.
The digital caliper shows 46.13 mm
